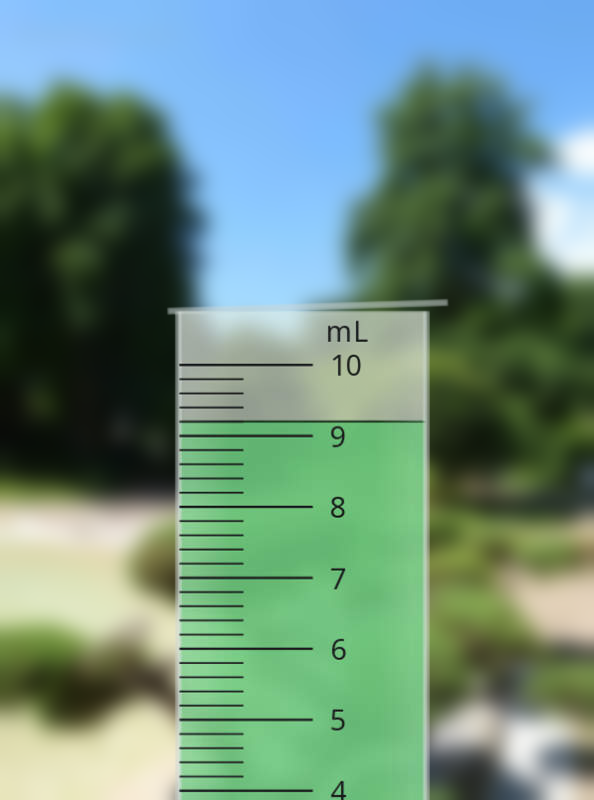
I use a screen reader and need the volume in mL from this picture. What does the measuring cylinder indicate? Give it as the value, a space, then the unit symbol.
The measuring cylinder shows 9.2 mL
